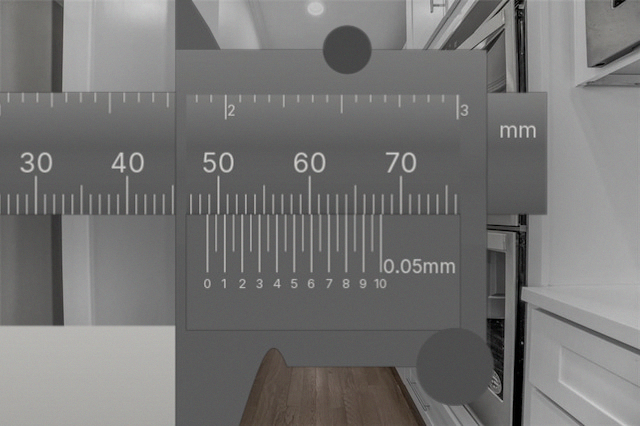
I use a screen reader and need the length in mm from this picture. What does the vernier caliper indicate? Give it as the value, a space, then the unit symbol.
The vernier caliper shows 48.8 mm
